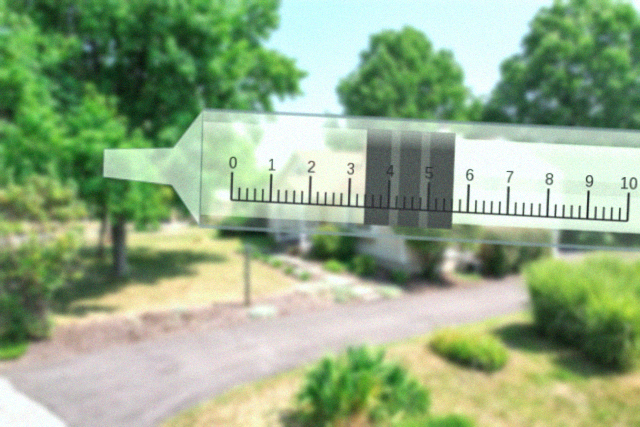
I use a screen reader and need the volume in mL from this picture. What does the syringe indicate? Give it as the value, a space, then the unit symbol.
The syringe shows 3.4 mL
